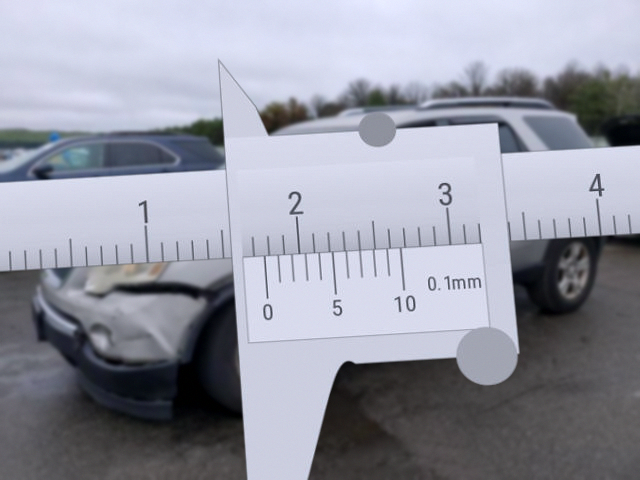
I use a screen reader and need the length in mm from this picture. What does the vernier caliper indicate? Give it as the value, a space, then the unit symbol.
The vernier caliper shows 17.7 mm
